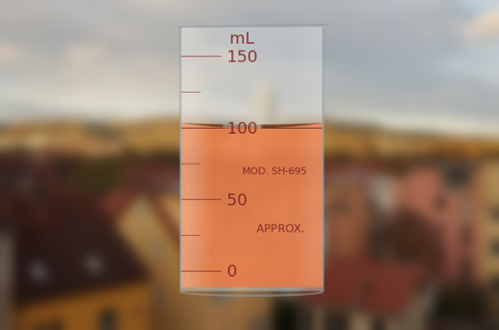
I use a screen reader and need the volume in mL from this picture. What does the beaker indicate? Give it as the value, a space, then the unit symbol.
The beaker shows 100 mL
